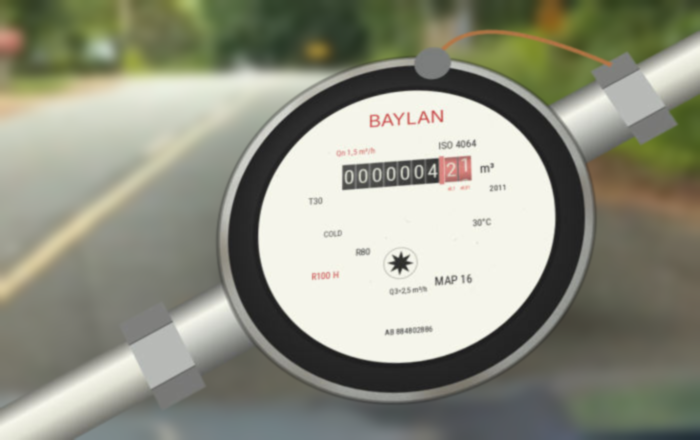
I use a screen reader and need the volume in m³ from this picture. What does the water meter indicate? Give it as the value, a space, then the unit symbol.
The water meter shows 4.21 m³
